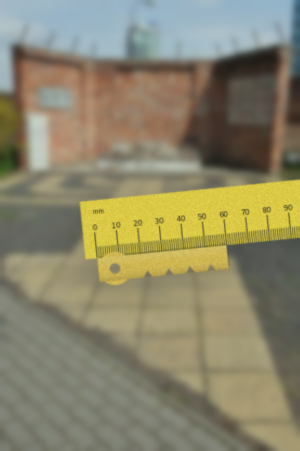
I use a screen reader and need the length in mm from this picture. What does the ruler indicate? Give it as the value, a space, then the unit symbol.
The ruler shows 60 mm
